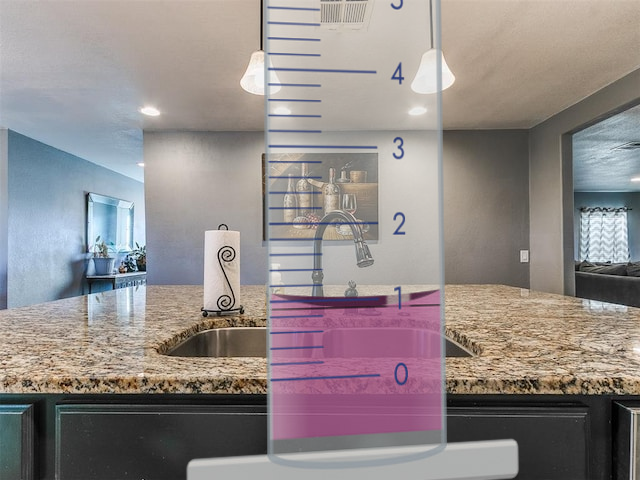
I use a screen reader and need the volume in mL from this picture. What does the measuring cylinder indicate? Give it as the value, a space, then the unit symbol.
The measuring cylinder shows 0.9 mL
